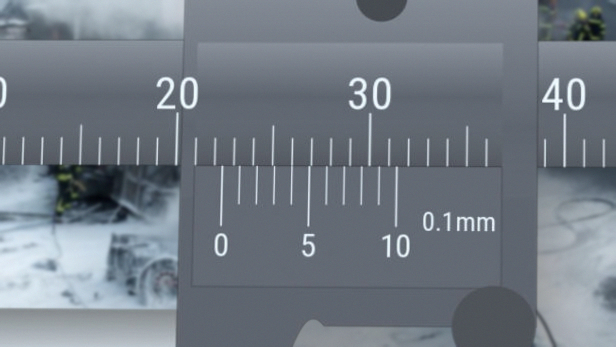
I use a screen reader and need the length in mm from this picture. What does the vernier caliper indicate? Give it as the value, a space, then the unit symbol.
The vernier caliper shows 22.4 mm
